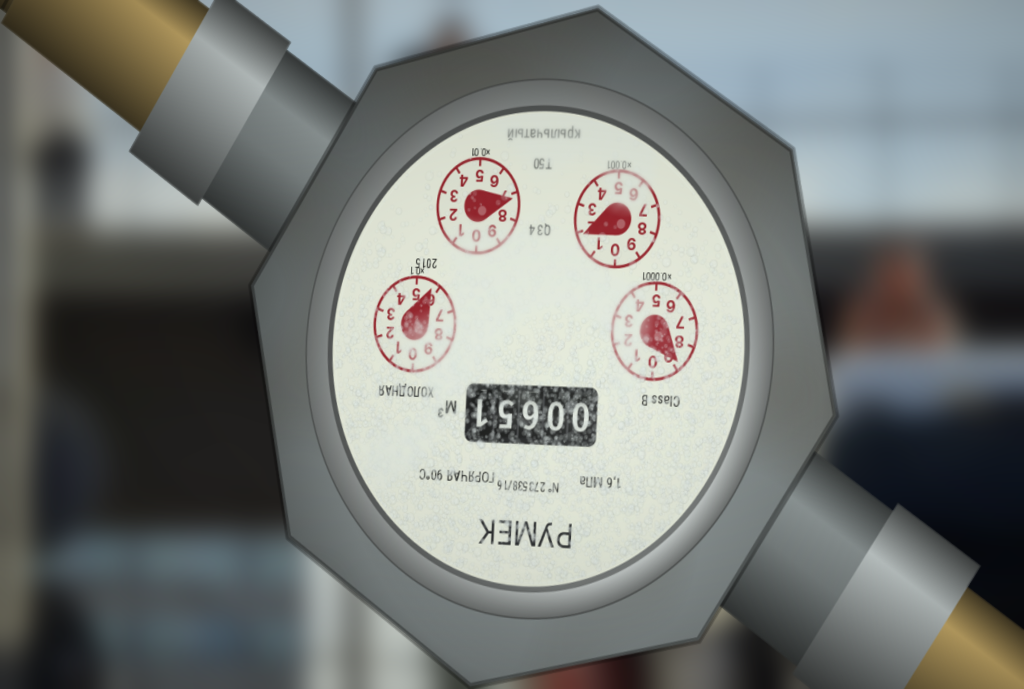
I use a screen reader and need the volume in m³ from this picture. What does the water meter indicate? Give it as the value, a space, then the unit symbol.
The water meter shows 651.5718 m³
